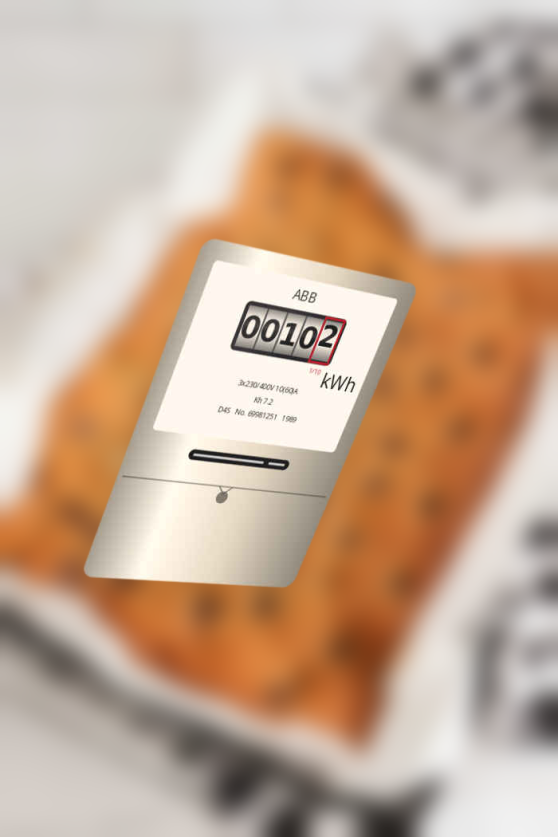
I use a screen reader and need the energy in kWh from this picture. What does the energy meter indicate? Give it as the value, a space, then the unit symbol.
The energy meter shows 10.2 kWh
